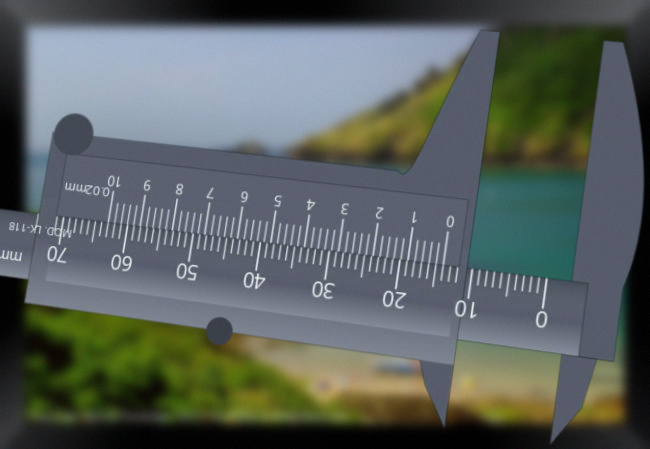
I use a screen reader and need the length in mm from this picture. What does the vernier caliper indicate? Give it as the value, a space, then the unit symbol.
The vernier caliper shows 14.0 mm
